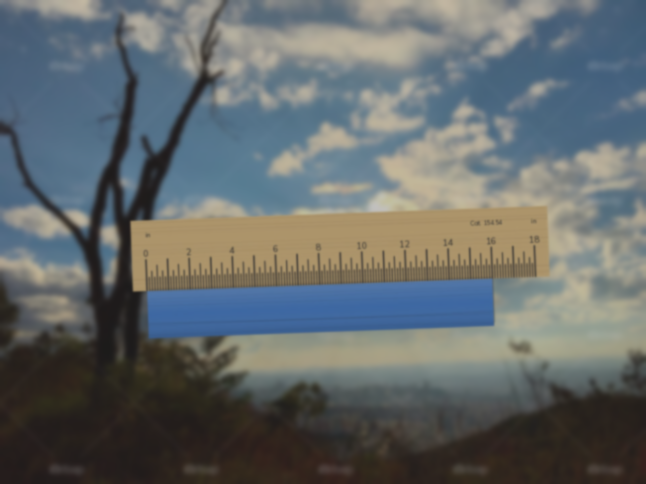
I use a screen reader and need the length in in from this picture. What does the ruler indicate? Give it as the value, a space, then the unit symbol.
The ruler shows 16 in
